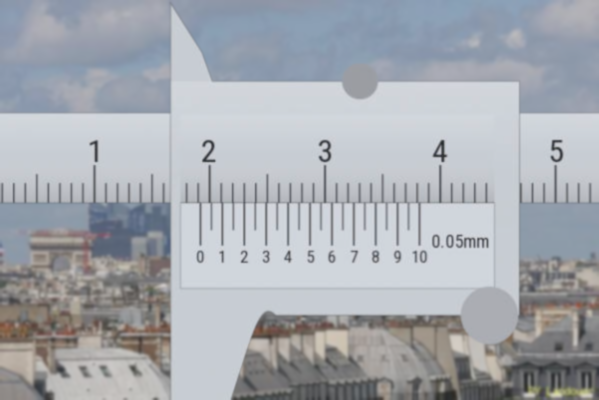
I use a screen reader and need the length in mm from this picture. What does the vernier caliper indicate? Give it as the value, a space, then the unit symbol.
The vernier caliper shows 19.2 mm
